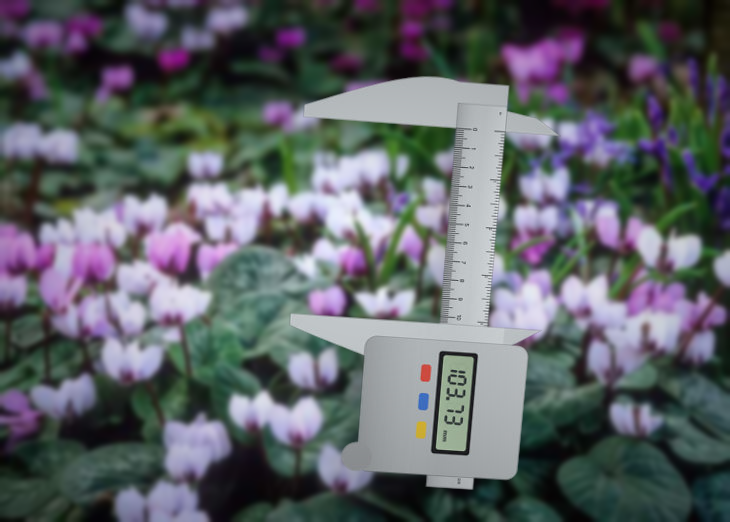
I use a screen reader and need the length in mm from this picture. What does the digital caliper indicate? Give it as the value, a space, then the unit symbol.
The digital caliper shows 103.73 mm
